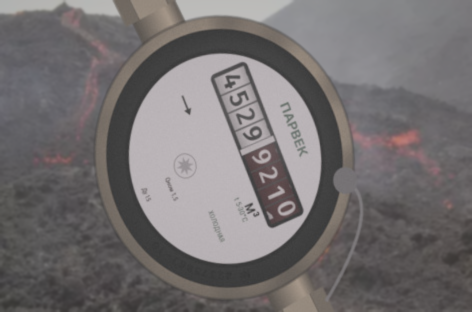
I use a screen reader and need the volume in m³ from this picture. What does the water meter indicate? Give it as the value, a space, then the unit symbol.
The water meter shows 4529.9210 m³
